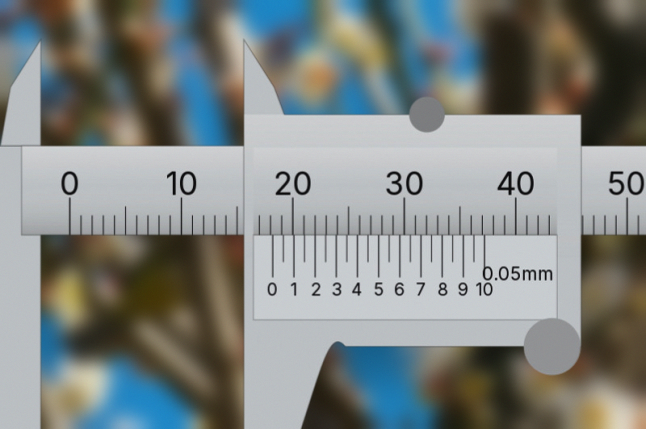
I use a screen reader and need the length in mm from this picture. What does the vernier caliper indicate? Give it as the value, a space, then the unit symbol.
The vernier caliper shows 18.2 mm
